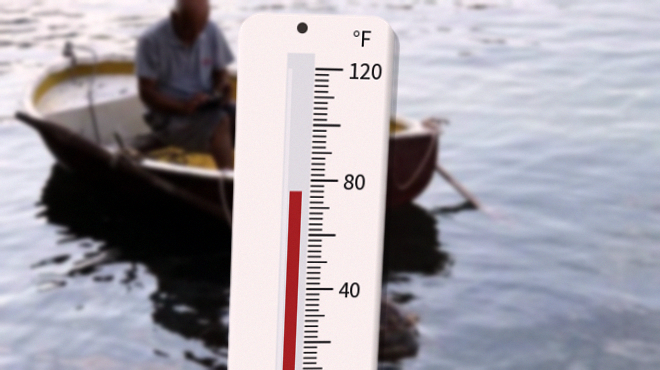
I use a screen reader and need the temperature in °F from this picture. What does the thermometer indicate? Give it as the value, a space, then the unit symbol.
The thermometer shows 76 °F
